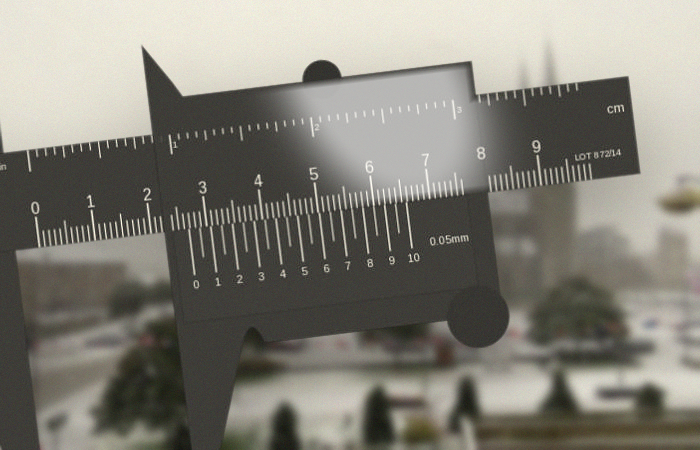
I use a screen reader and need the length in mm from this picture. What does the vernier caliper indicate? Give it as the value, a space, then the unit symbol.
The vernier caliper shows 26.8 mm
